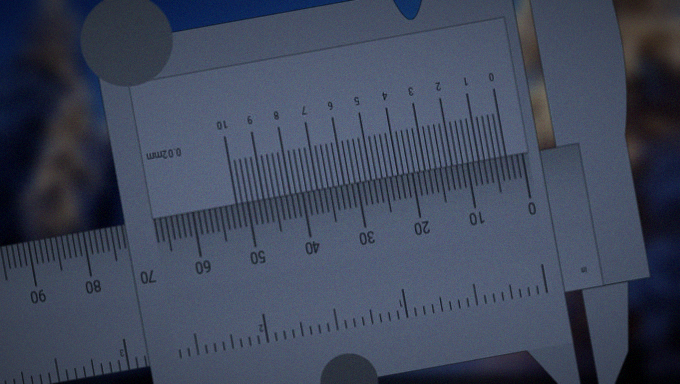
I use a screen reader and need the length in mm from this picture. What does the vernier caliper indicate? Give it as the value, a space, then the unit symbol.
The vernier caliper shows 3.0 mm
